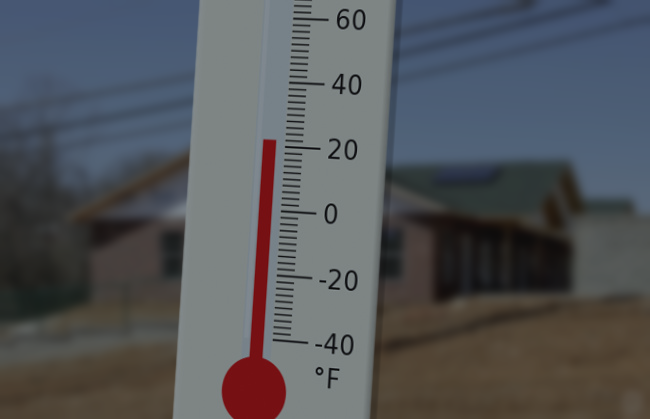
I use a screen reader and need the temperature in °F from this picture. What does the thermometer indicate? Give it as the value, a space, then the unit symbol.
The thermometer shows 22 °F
